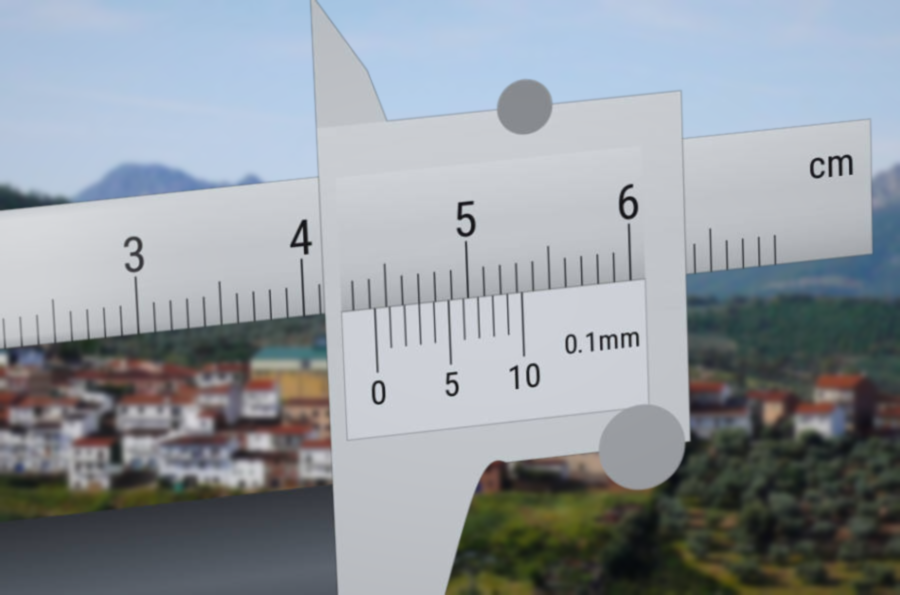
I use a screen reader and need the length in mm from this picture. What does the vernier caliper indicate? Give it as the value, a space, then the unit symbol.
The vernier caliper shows 44.3 mm
